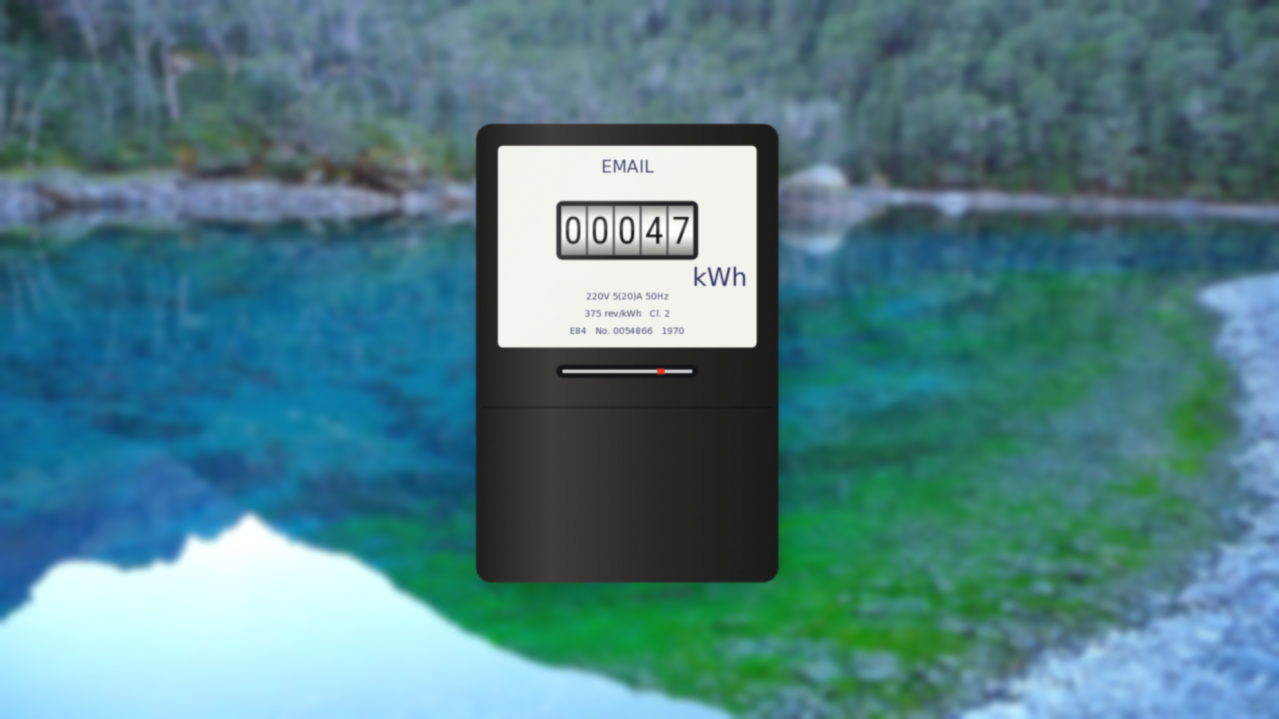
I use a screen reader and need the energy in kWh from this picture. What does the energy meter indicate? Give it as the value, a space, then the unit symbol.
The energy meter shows 47 kWh
